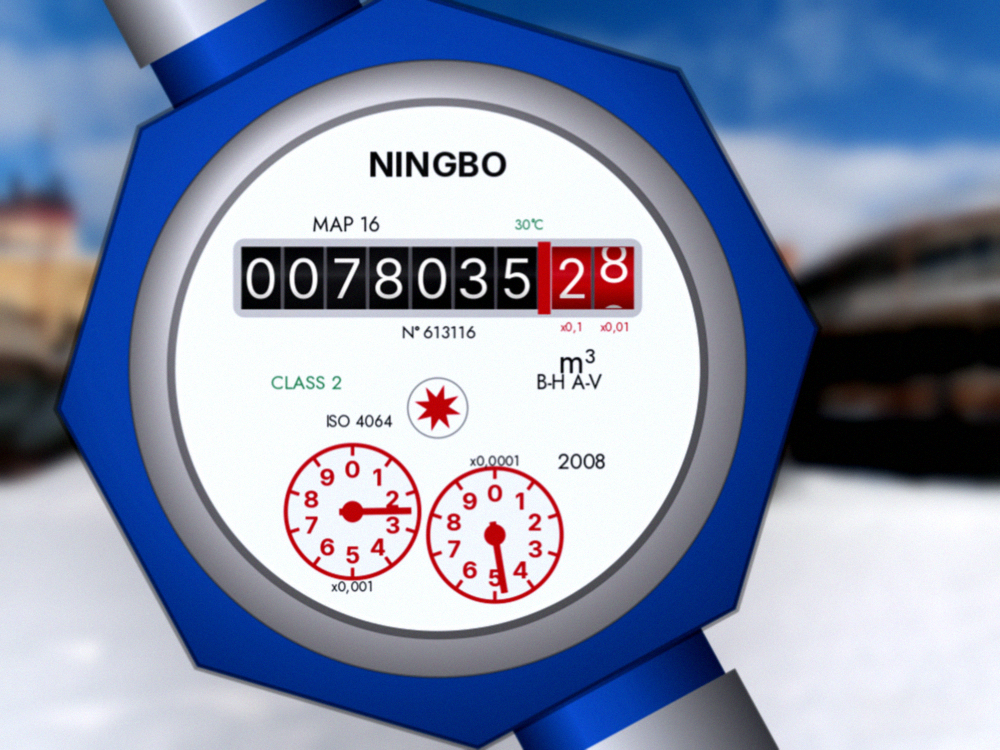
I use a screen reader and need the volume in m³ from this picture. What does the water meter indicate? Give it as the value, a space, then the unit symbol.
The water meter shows 78035.2824 m³
